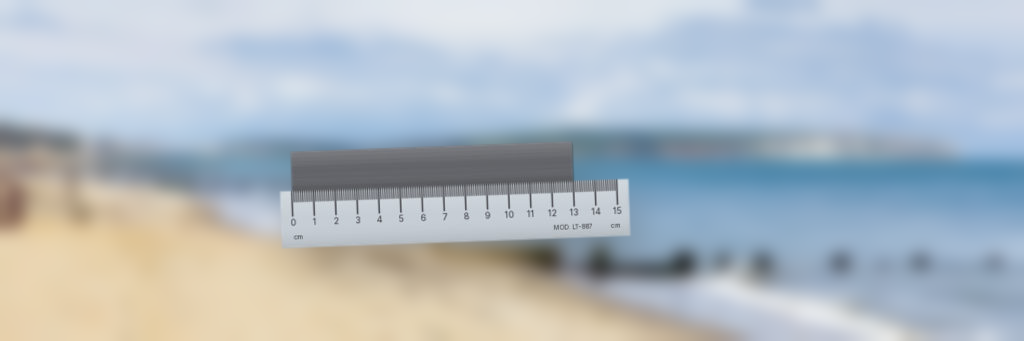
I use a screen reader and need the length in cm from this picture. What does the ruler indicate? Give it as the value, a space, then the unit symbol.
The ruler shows 13 cm
